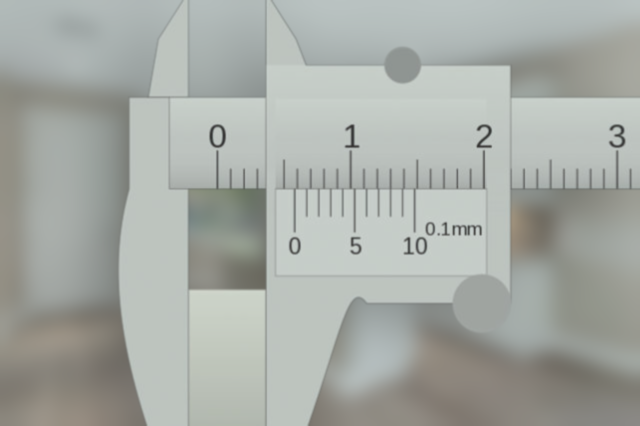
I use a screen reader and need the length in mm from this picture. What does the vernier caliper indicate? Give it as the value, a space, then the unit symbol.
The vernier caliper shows 5.8 mm
